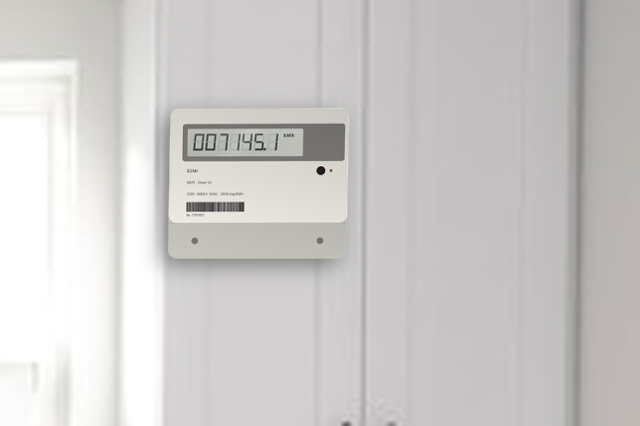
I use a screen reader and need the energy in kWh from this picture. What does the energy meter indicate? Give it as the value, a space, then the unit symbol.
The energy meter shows 7145.1 kWh
